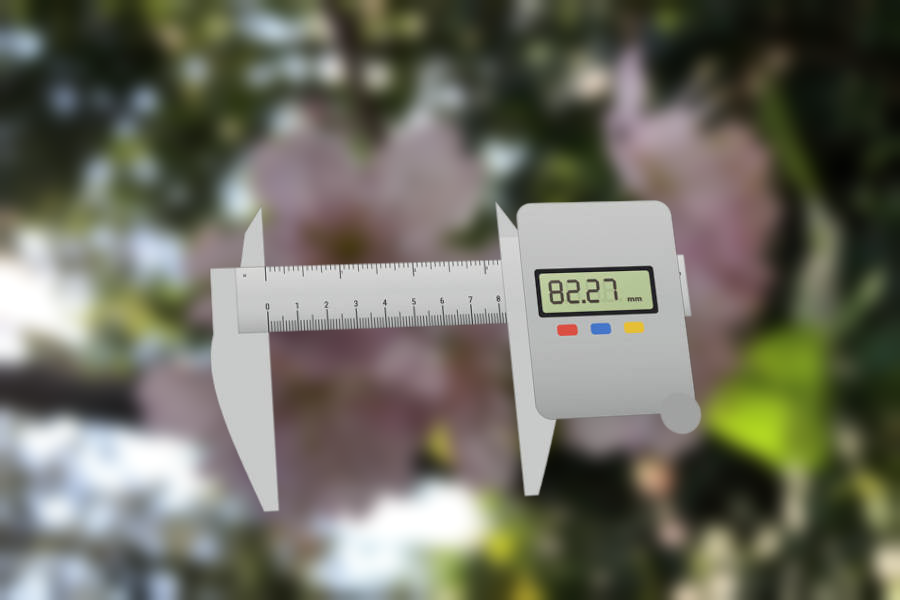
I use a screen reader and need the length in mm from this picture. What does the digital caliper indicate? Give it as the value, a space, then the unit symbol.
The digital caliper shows 82.27 mm
